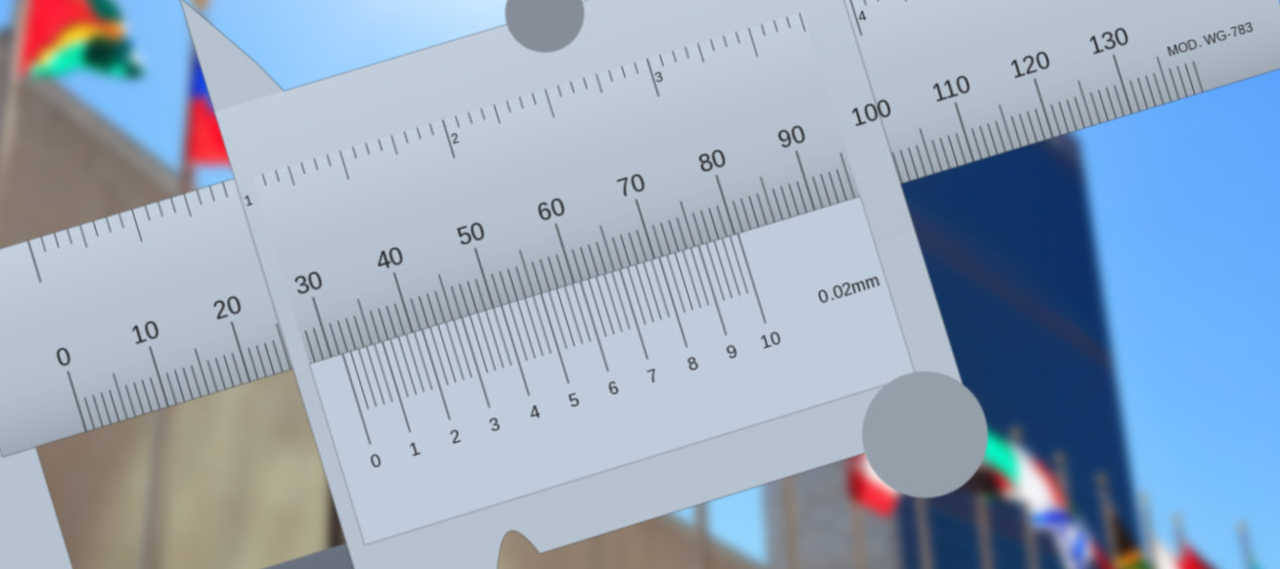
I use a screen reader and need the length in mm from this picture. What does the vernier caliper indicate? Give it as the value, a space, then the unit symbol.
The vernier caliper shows 31.4 mm
